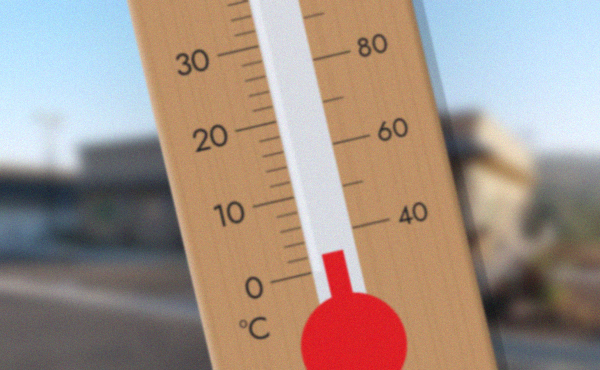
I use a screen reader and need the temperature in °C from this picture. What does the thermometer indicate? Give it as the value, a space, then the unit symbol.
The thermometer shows 2 °C
